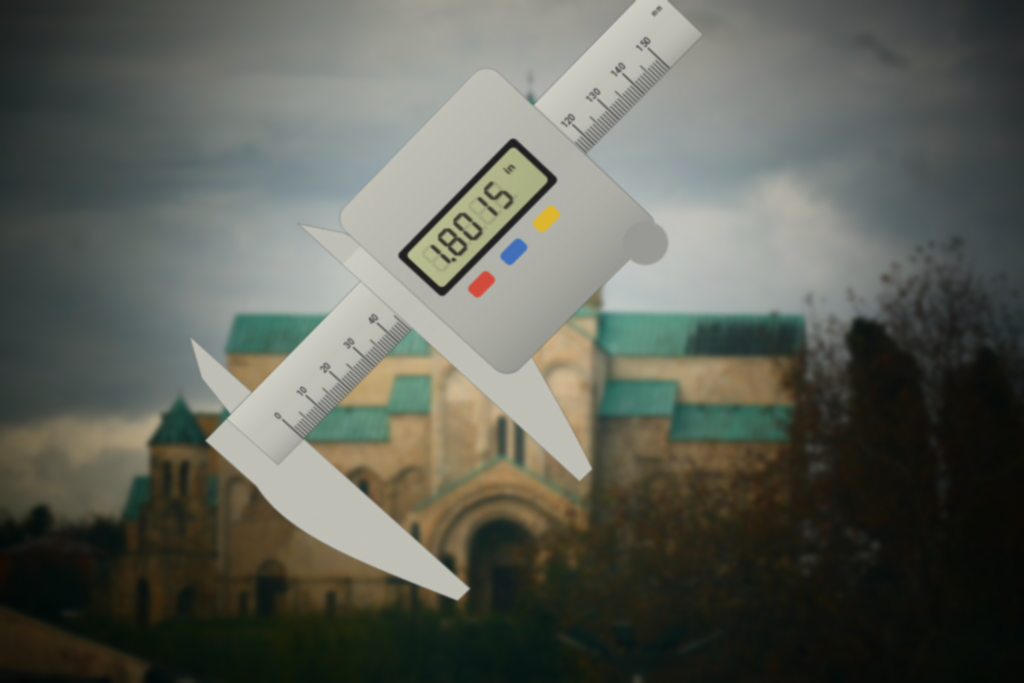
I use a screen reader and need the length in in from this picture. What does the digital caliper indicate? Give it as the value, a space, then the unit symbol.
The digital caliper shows 1.8015 in
